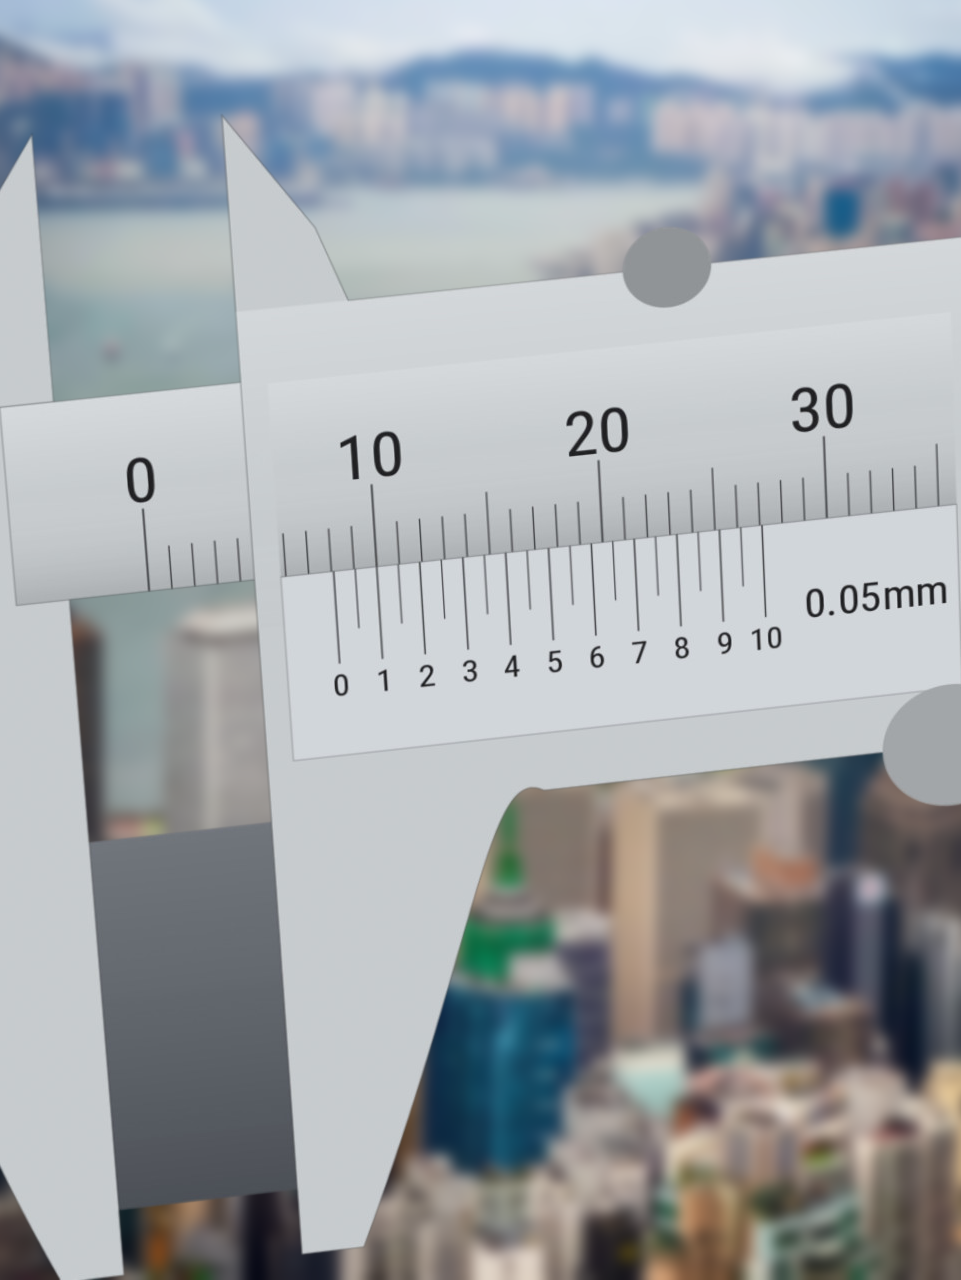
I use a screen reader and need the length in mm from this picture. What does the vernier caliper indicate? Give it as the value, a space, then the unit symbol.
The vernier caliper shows 8.1 mm
